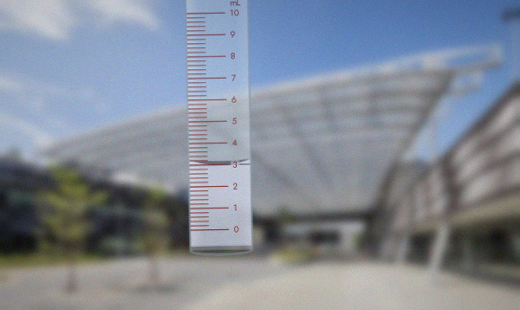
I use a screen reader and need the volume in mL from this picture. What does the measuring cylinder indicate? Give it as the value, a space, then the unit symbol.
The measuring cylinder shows 3 mL
